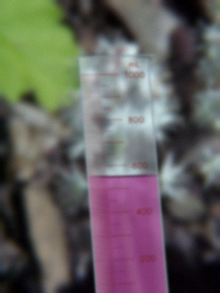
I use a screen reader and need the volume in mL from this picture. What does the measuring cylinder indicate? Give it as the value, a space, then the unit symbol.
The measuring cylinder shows 550 mL
